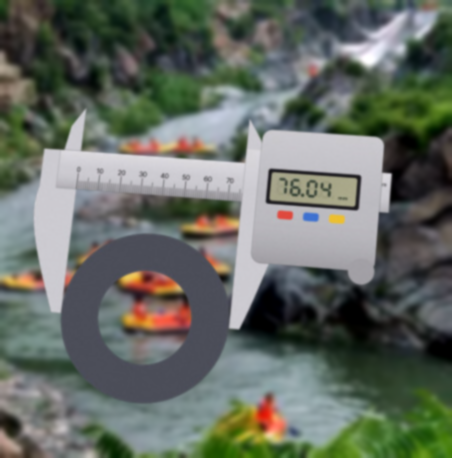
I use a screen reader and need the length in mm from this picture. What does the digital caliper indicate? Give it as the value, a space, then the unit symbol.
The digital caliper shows 76.04 mm
